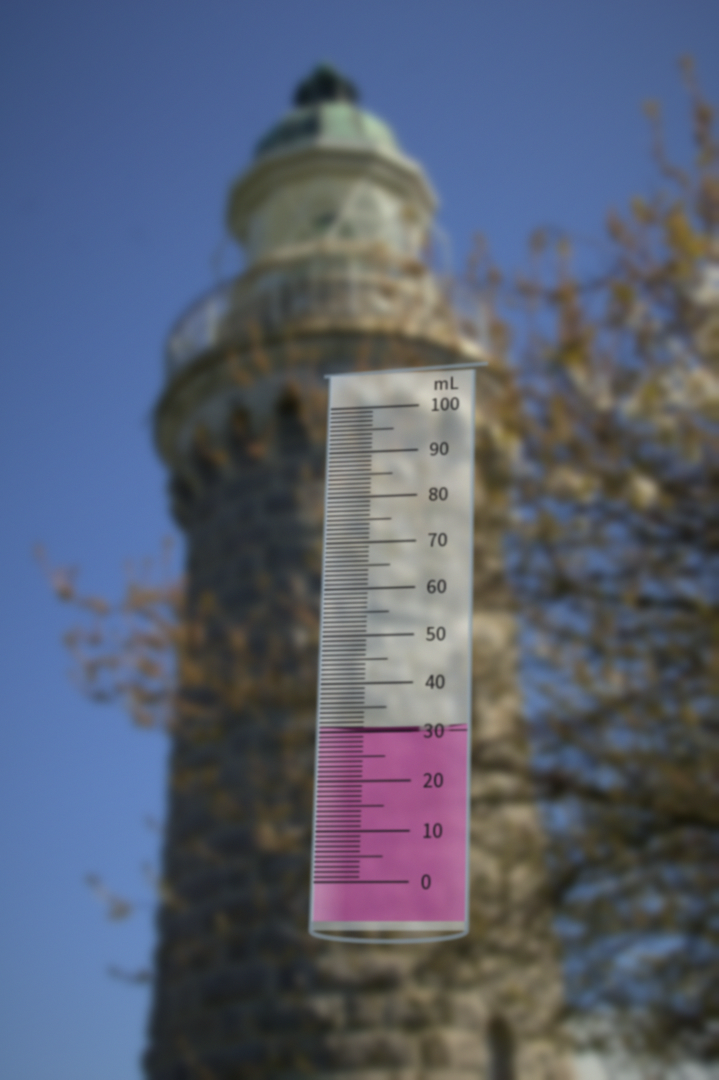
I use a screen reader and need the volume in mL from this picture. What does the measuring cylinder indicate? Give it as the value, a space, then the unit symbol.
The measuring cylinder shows 30 mL
